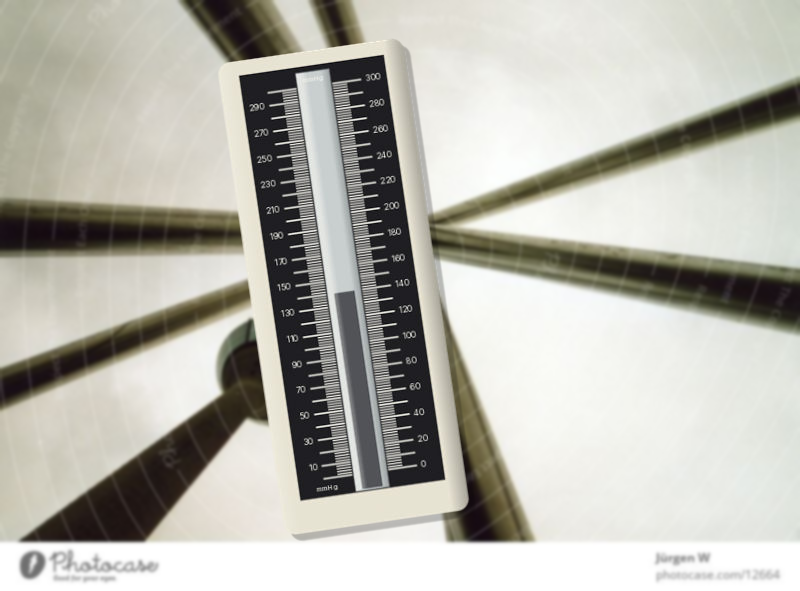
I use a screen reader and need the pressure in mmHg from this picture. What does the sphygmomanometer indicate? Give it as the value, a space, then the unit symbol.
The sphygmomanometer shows 140 mmHg
